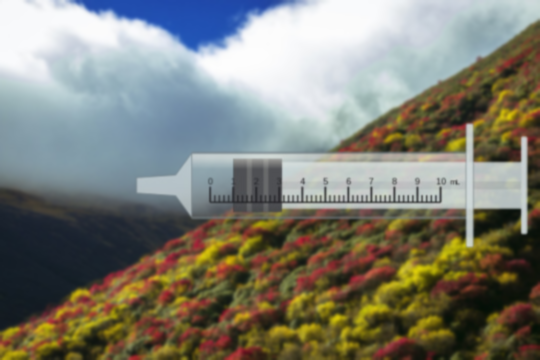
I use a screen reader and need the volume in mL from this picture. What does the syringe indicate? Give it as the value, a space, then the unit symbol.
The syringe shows 1 mL
